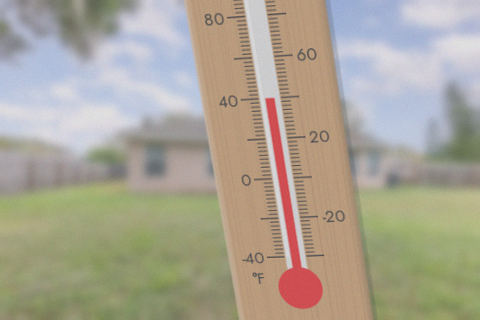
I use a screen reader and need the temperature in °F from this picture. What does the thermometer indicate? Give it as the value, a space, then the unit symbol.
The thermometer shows 40 °F
